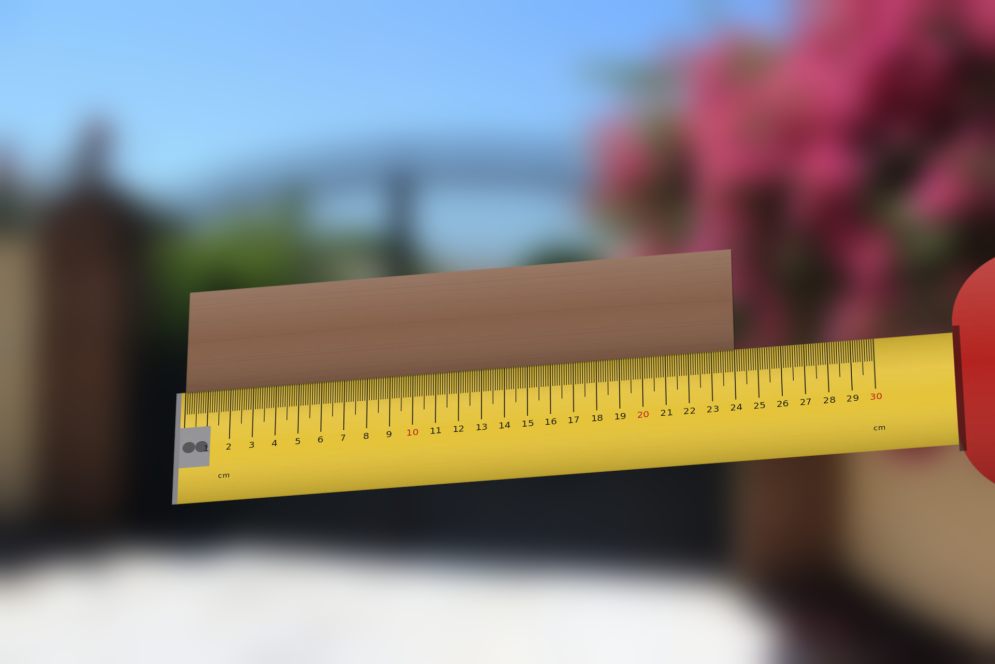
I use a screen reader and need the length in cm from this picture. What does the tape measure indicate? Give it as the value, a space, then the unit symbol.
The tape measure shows 24 cm
